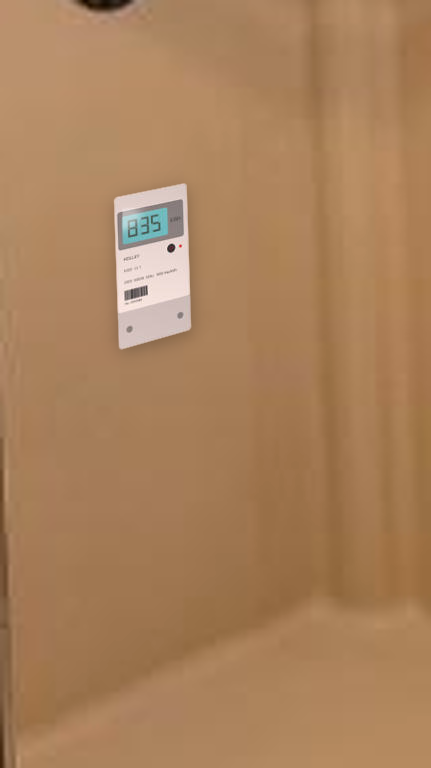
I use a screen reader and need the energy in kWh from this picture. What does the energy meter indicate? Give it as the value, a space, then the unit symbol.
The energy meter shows 835 kWh
